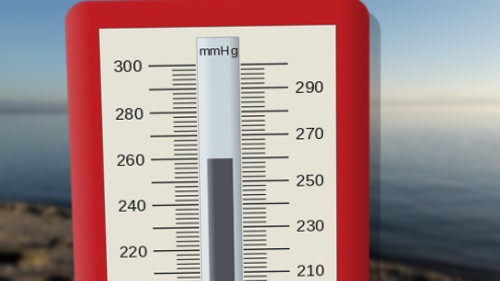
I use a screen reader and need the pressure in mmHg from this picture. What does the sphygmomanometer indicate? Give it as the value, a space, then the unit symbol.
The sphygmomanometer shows 260 mmHg
